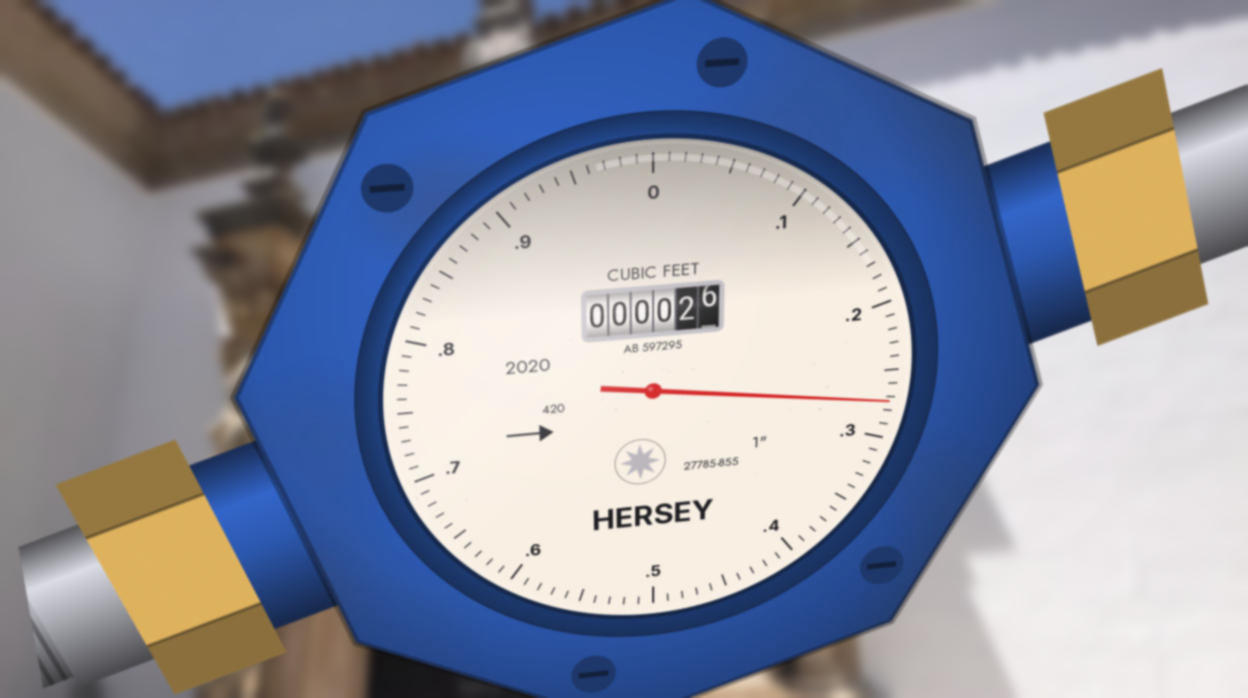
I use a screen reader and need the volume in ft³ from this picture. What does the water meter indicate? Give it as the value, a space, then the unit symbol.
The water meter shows 26.27 ft³
